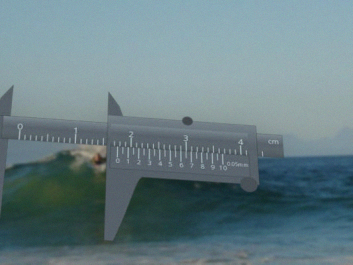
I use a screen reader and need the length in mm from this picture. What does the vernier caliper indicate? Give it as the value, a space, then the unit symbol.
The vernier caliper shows 17.6 mm
